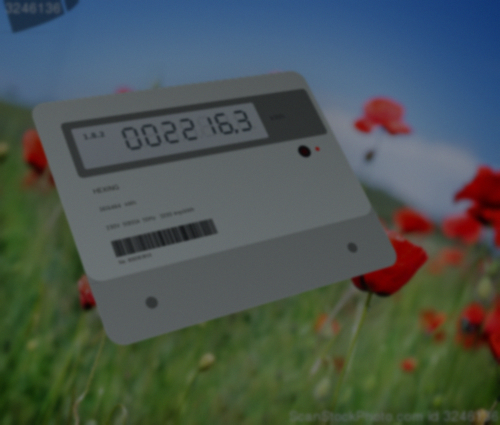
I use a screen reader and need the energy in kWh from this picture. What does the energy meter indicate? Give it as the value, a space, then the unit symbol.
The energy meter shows 2216.3 kWh
